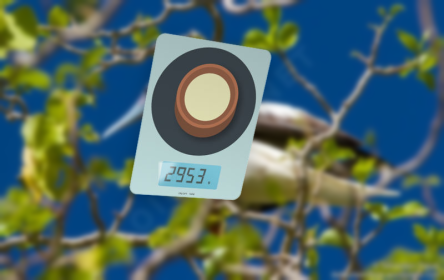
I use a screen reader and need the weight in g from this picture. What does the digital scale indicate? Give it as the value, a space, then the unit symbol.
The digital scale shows 2953 g
